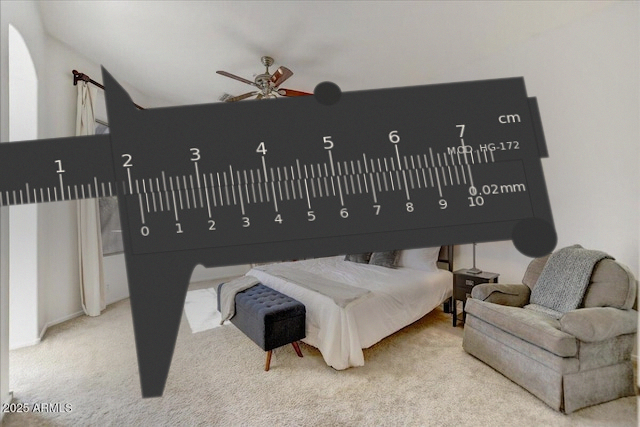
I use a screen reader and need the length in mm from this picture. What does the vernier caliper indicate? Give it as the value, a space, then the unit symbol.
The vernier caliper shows 21.2 mm
